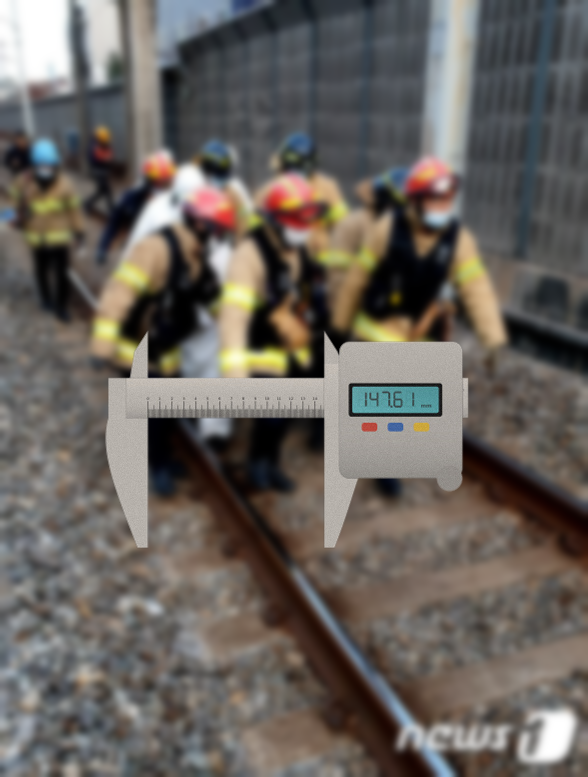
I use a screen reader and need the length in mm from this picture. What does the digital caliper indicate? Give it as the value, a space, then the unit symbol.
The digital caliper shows 147.61 mm
